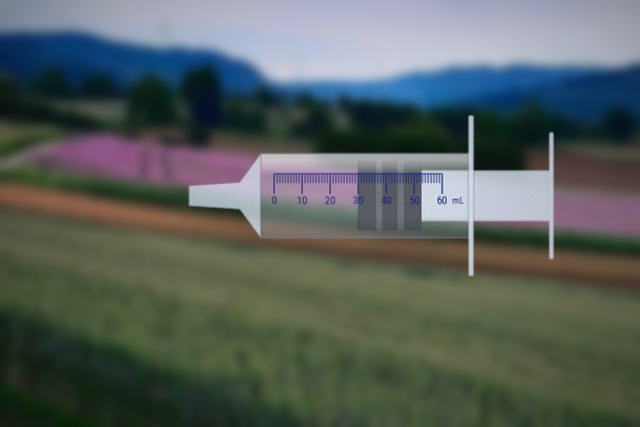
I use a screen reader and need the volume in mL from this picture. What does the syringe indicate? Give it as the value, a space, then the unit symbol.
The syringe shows 30 mL
